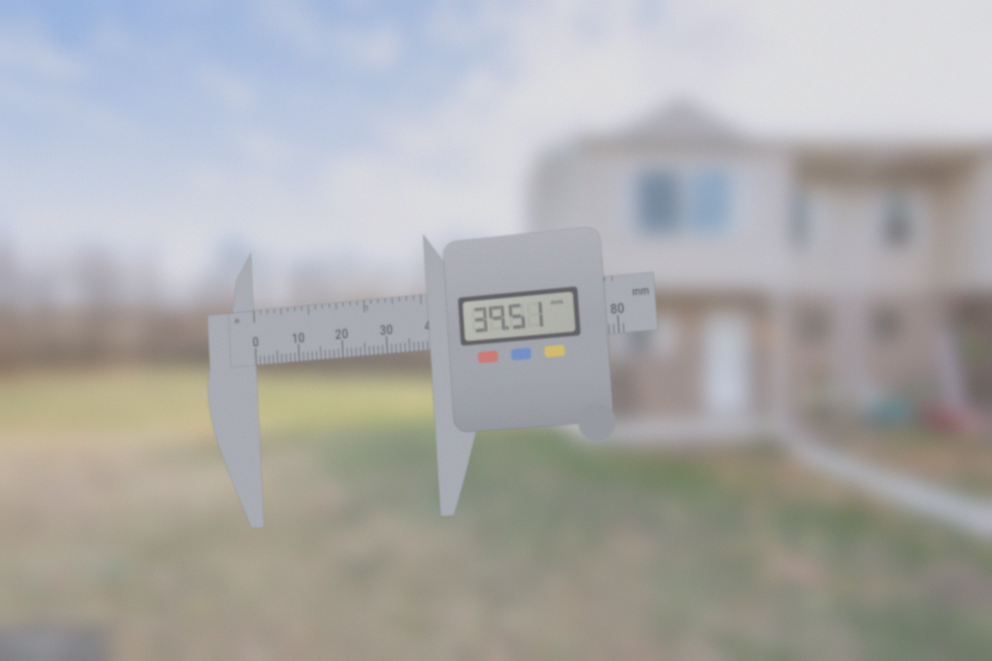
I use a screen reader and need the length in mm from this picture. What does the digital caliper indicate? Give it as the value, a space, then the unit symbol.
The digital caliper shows 39.51 mm
